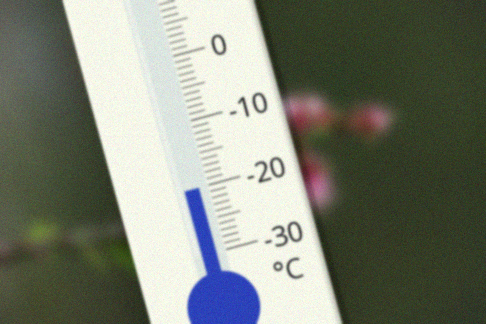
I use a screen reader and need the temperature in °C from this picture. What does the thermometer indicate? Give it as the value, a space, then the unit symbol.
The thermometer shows -20 °C
